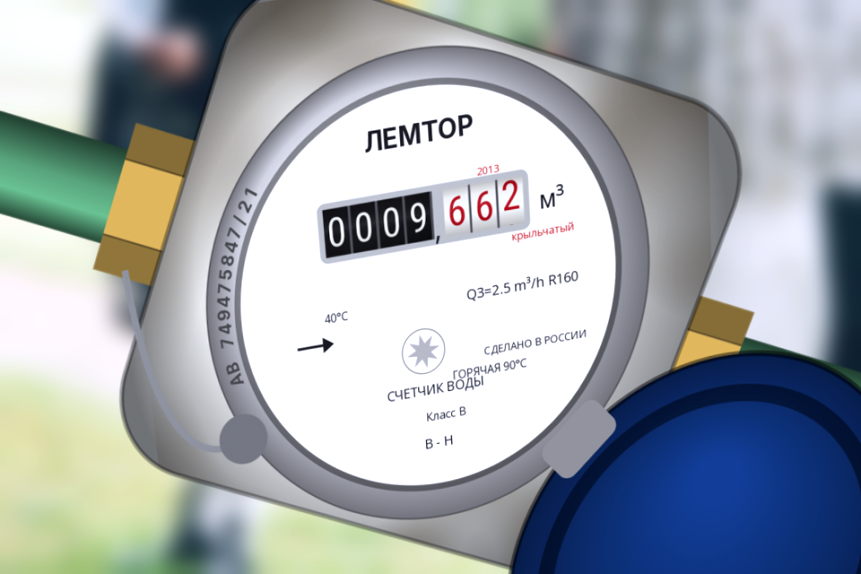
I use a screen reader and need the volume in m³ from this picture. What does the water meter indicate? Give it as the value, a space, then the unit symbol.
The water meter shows 9.662 m³
